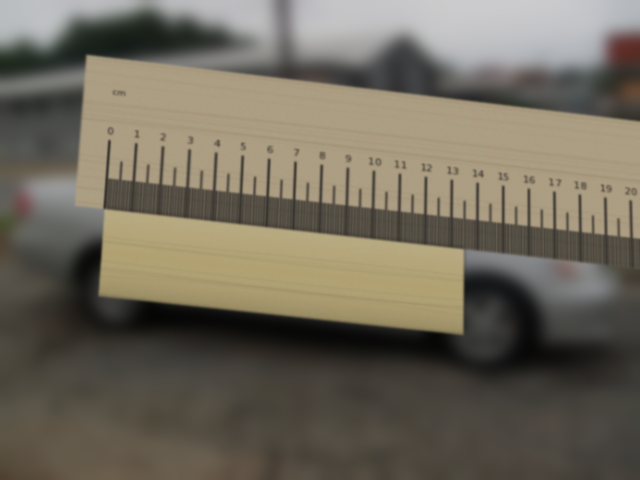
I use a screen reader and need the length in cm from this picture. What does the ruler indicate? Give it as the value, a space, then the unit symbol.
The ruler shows 13.5 cm
